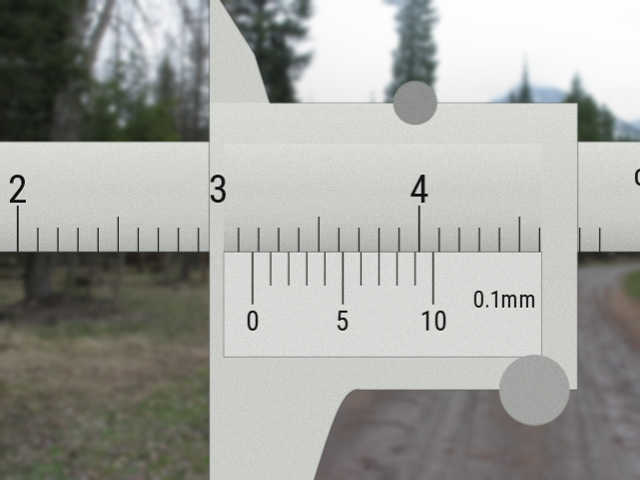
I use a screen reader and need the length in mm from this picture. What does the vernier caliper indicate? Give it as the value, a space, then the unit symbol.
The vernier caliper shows 31.7 mm
